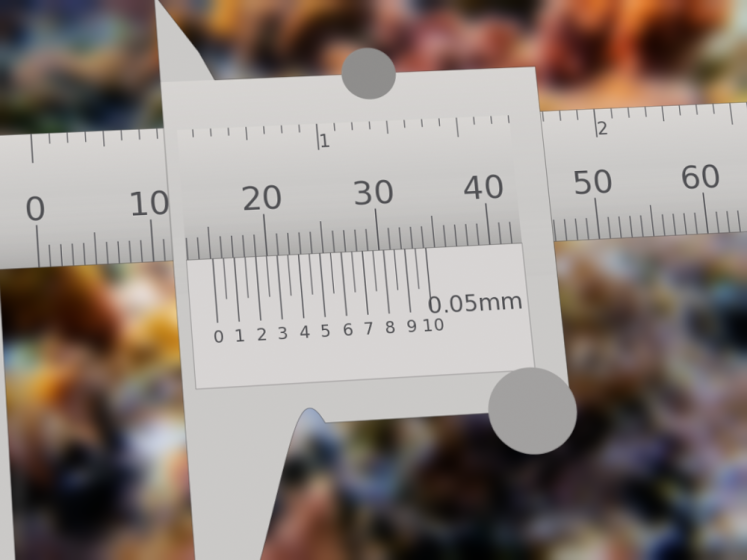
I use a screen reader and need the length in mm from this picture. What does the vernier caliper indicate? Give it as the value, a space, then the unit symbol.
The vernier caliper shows 15.2 mm
